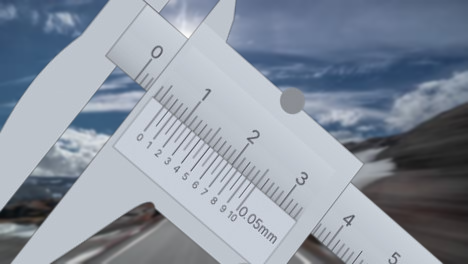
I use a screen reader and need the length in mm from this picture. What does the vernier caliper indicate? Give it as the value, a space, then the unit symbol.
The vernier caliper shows 6.0 mm
